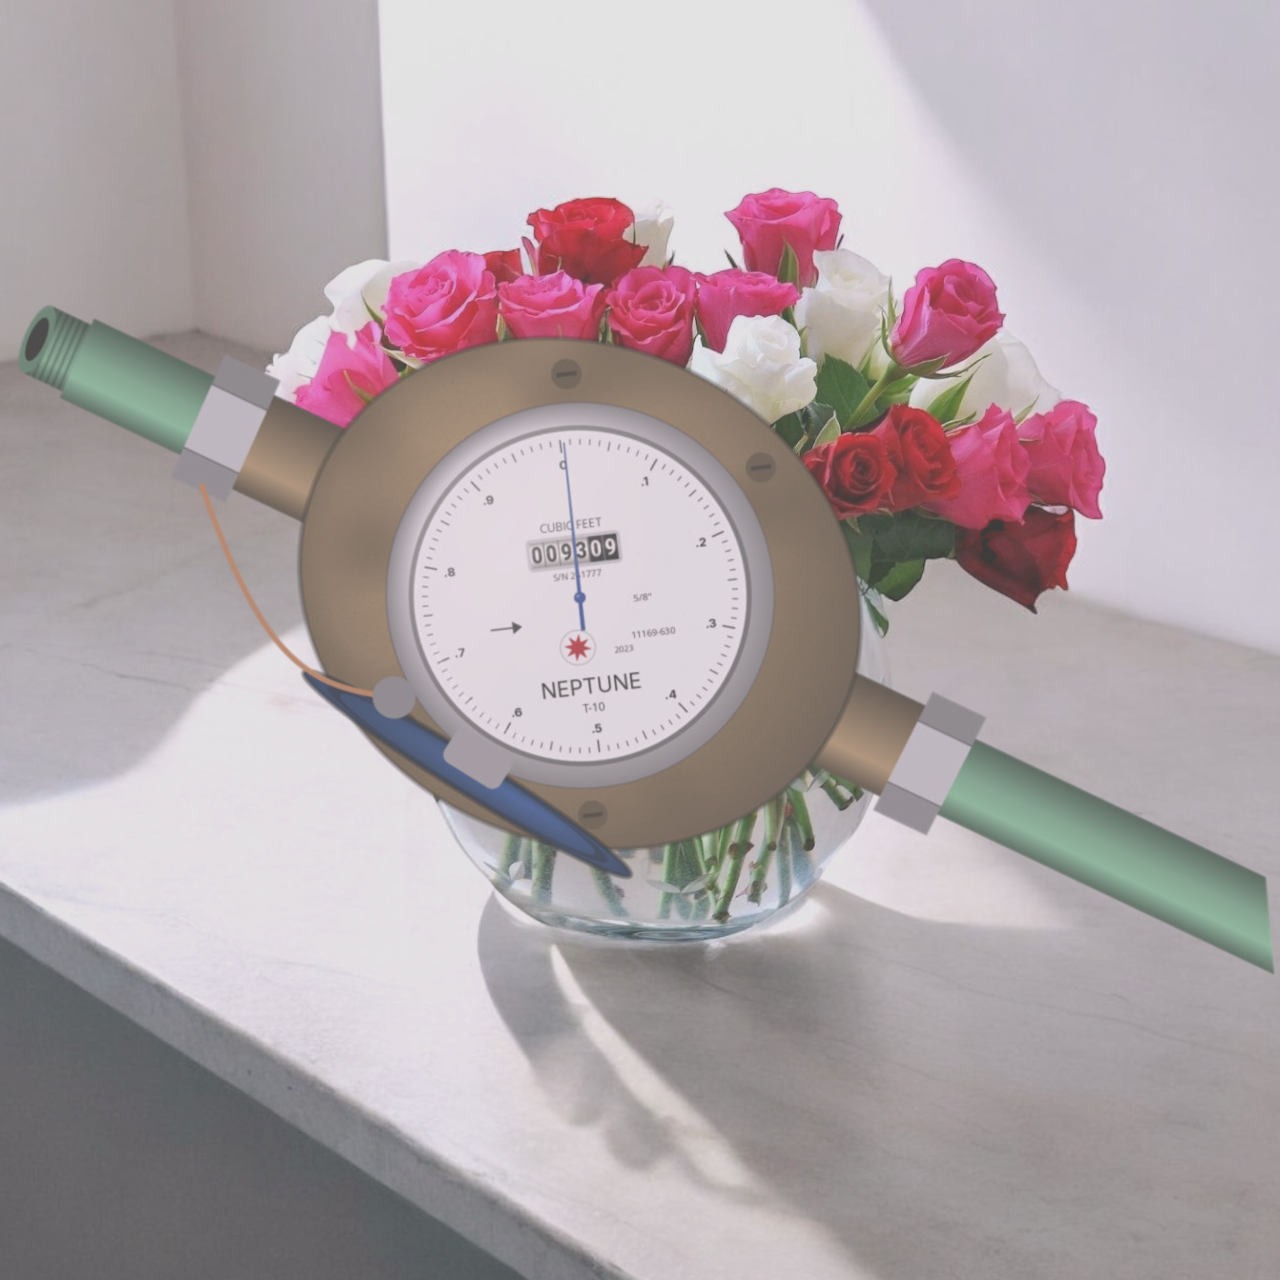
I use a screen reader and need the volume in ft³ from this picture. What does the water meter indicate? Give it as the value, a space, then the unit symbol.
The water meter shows 9309.00 ft³
